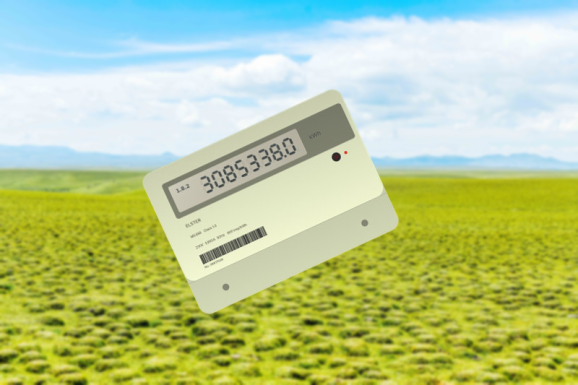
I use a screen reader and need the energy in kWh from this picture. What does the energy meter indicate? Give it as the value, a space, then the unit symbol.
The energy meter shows 3085338.0 kWh
